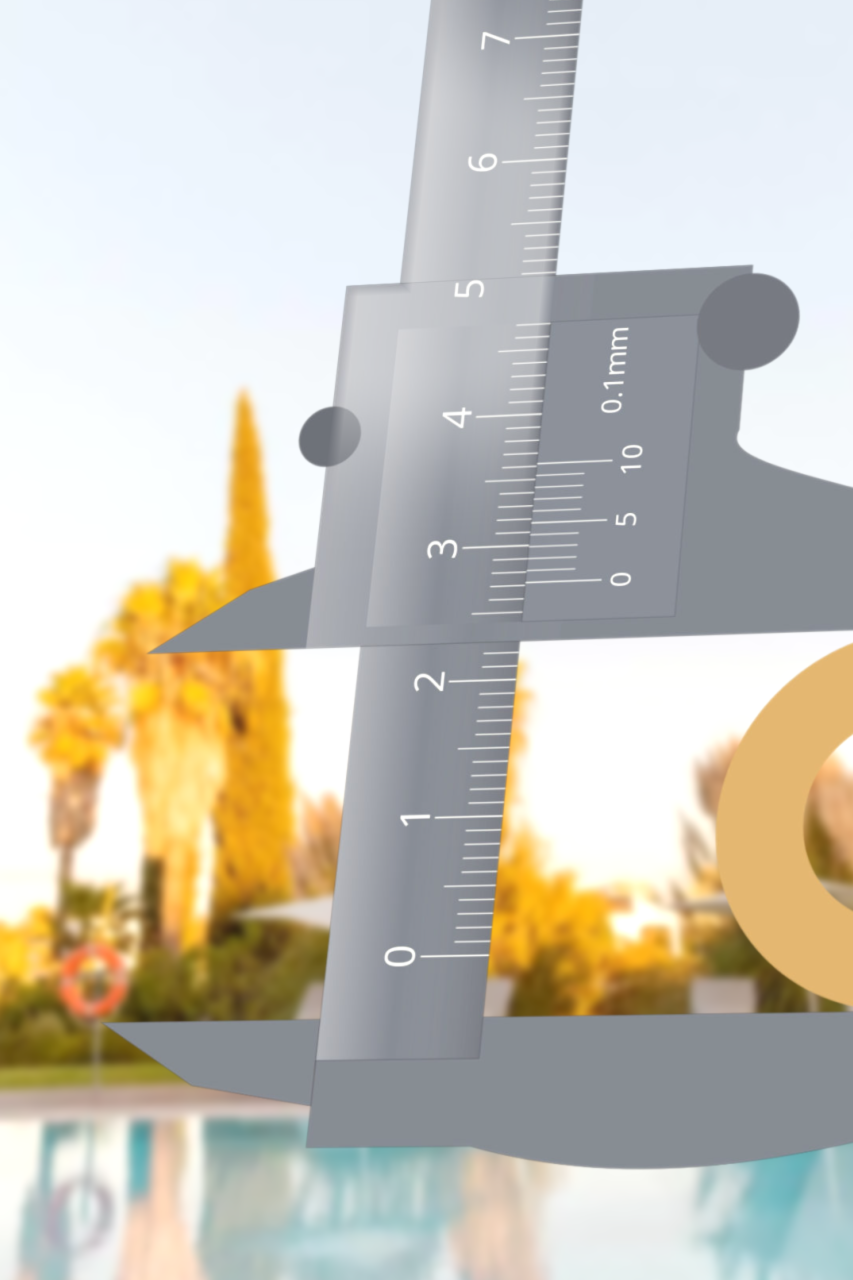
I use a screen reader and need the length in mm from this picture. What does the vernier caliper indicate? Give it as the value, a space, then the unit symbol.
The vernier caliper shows 27.2 mm
